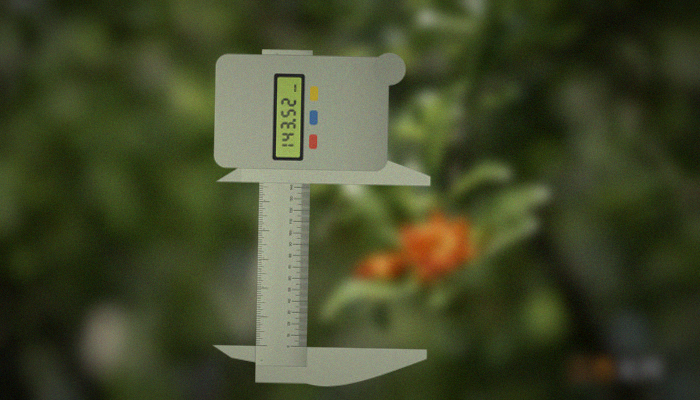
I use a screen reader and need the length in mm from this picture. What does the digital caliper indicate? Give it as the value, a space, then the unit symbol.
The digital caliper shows 143.52 mm
